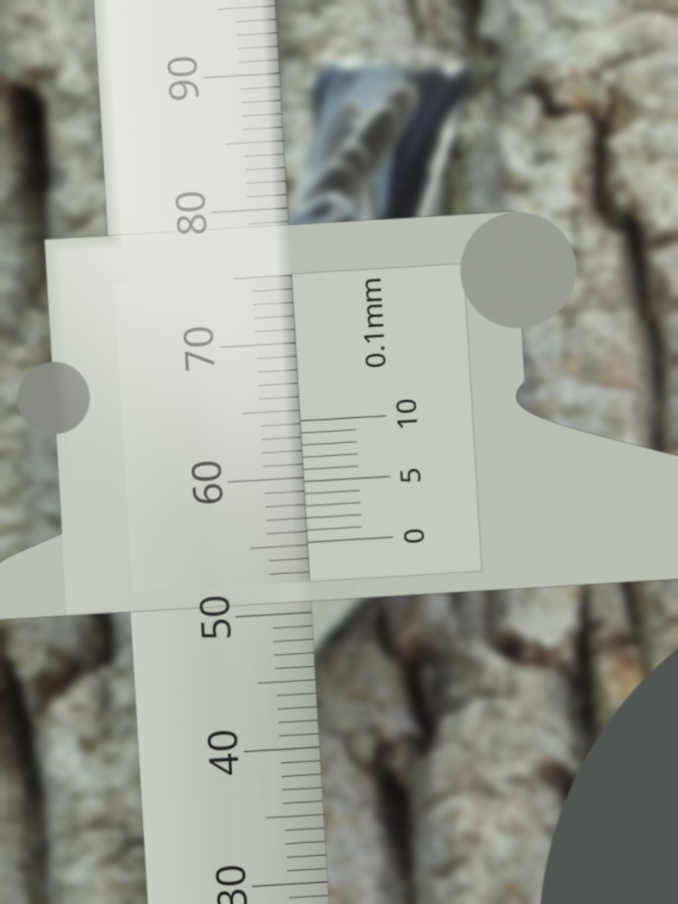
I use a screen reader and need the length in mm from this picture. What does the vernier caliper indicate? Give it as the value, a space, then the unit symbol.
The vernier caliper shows 55.2 mm
